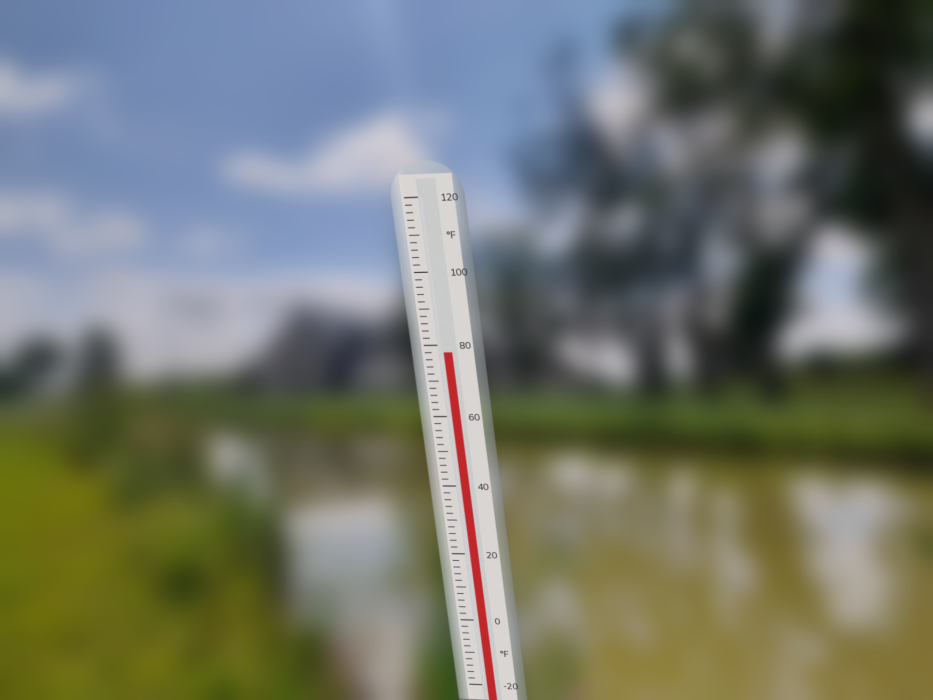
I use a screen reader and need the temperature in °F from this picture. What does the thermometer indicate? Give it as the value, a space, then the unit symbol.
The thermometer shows 78 °F
